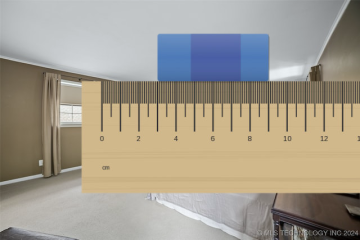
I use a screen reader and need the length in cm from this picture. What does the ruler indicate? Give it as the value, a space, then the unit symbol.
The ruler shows 6 cm
